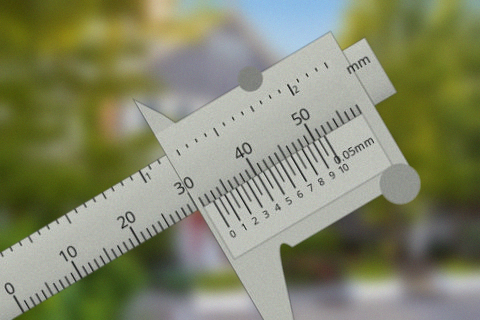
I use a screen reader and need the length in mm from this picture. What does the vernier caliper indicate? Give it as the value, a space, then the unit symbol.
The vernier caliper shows 32.6 mm
